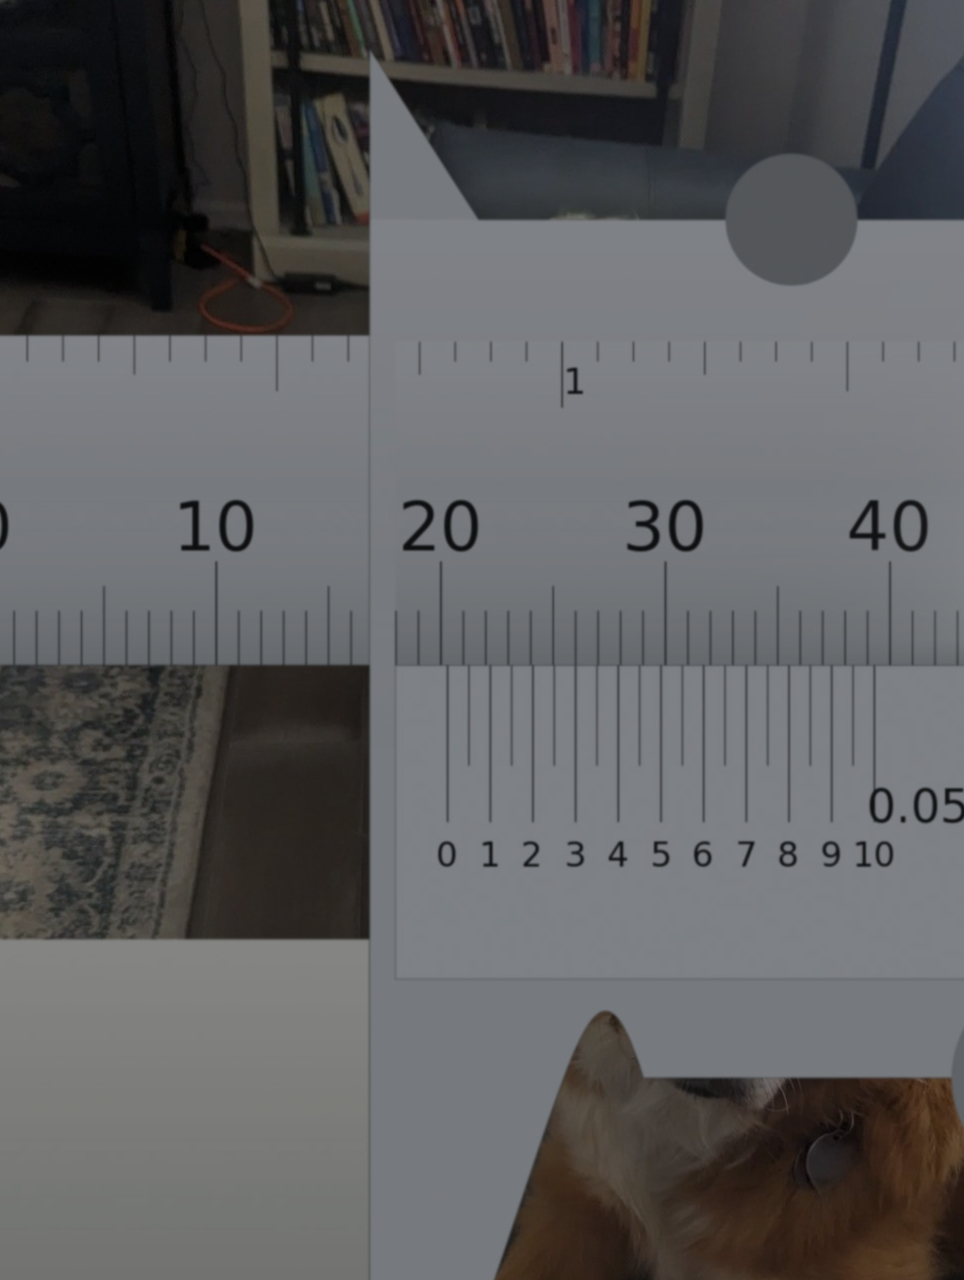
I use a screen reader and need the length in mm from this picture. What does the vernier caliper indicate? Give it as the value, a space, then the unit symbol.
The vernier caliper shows 20.3 mm
